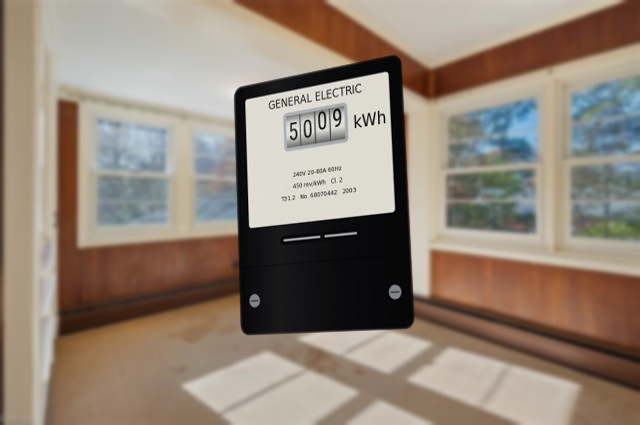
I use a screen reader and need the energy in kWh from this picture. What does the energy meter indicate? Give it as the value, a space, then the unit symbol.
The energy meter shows 5009 kWh
